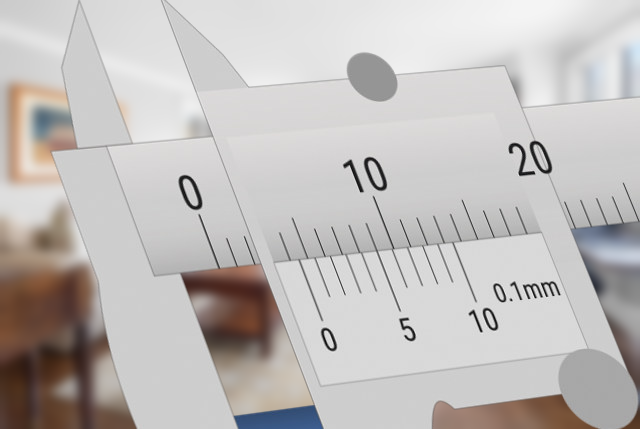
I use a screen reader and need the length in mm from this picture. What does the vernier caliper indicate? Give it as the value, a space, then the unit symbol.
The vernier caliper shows 4.5 mm
